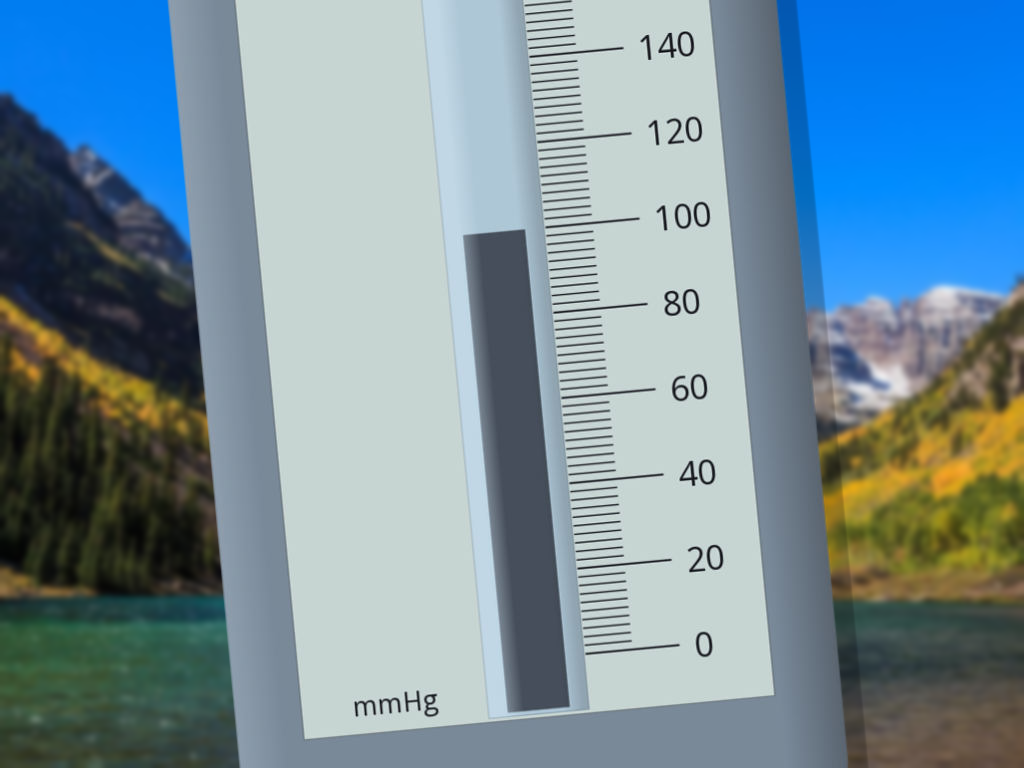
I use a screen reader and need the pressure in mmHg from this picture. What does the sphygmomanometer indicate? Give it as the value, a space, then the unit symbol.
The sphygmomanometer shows 100 mmHg
